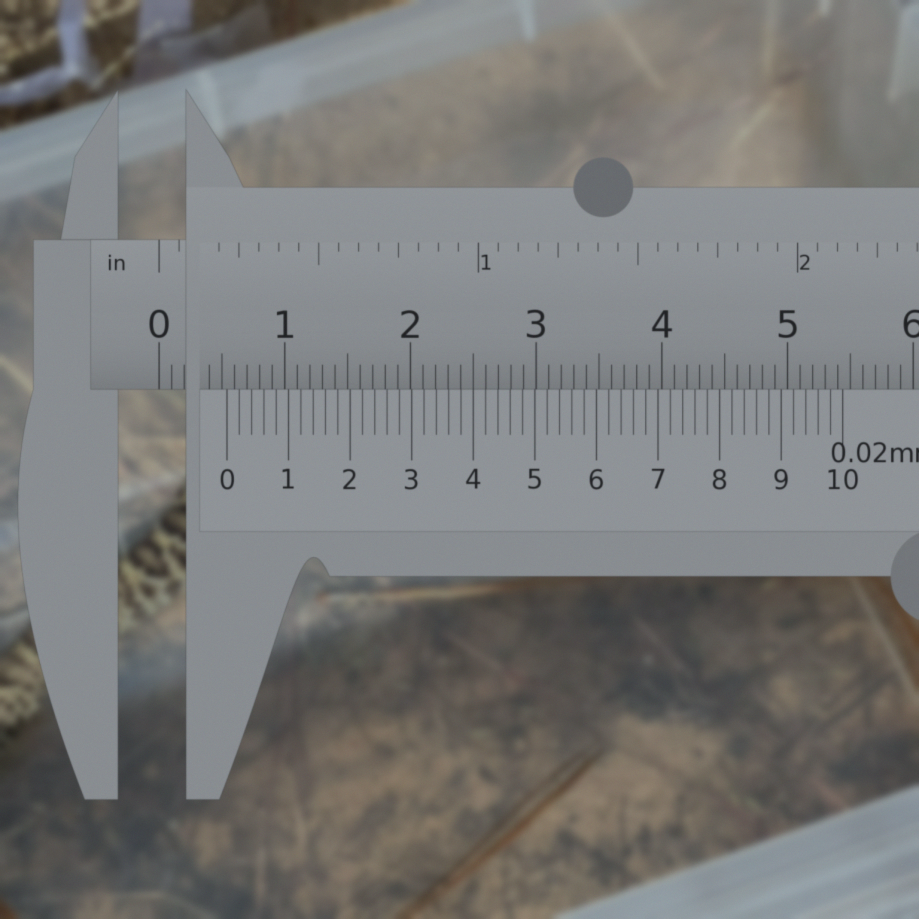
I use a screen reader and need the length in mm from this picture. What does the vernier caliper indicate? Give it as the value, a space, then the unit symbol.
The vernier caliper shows 5.4 mm
